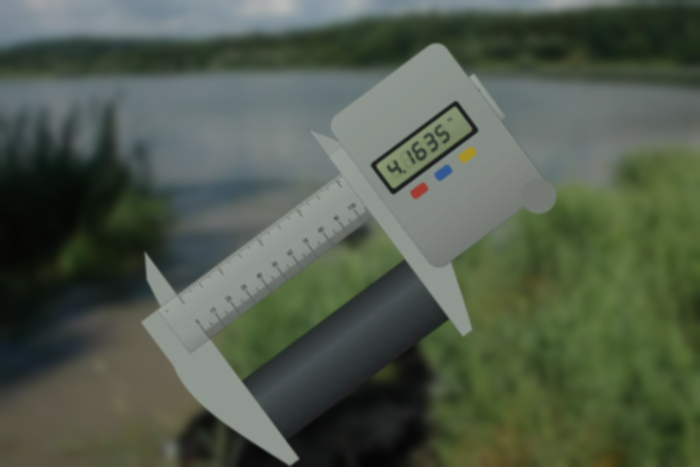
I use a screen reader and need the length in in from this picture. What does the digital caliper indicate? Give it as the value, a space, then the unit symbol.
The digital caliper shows 4.1635 in
